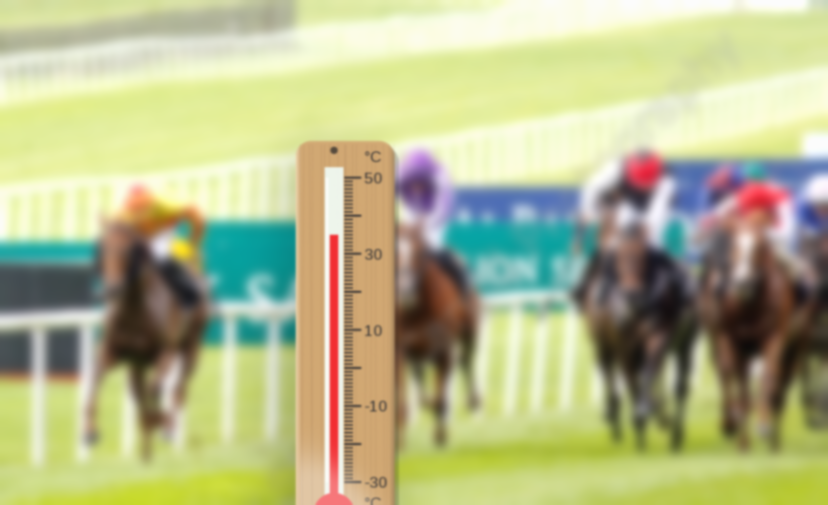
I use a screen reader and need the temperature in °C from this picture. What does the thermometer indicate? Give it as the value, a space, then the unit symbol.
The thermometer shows 35 °C
